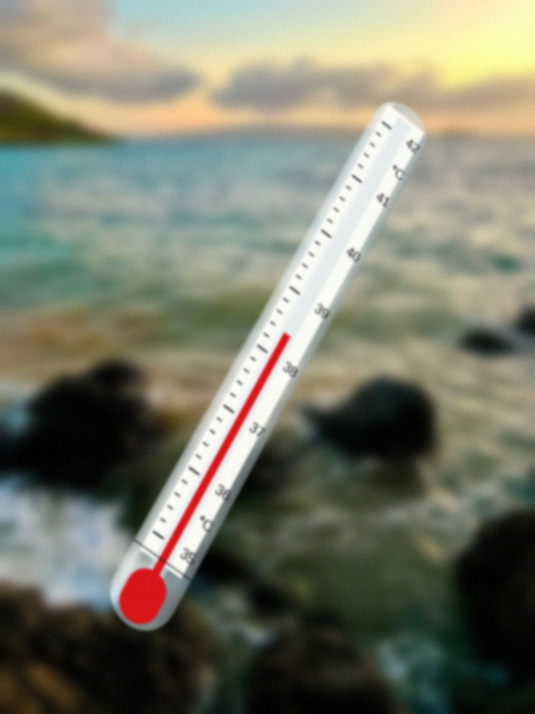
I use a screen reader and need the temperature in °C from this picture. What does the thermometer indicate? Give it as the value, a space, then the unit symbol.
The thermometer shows 38.4 °C
